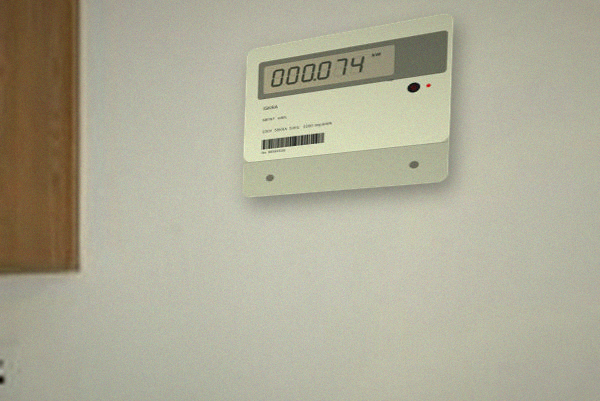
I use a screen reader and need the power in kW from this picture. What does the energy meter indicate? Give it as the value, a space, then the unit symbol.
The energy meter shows 0.074 kW
